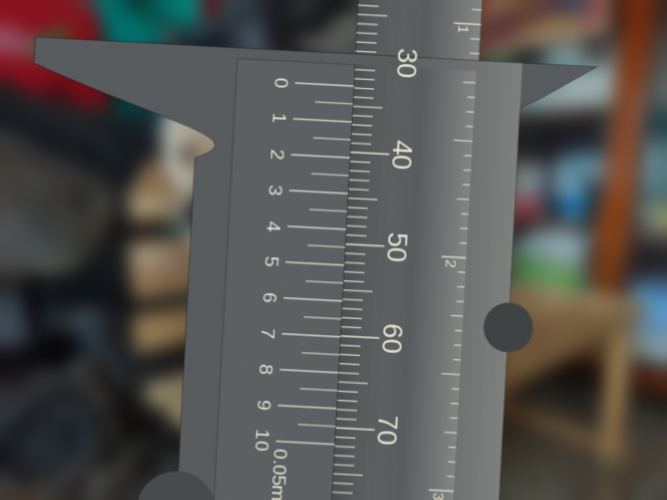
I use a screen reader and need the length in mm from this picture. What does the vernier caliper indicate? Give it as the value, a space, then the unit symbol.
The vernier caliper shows 32.8 mm
